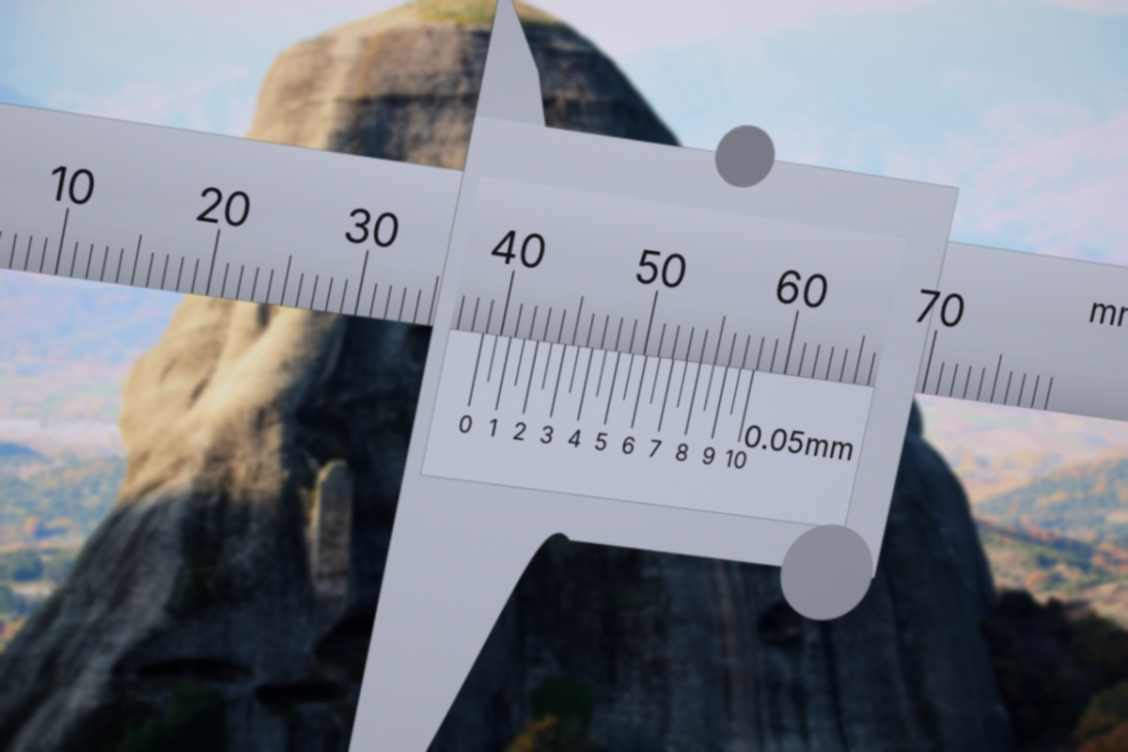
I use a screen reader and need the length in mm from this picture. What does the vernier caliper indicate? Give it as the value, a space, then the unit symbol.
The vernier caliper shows 38.8 mm
